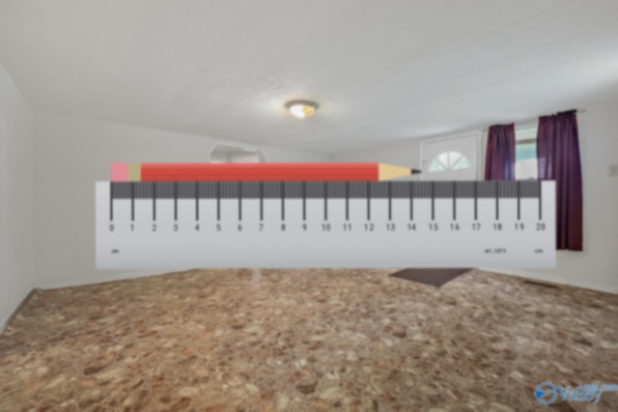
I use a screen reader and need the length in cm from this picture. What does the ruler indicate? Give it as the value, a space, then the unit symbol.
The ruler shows 14.5 cm
